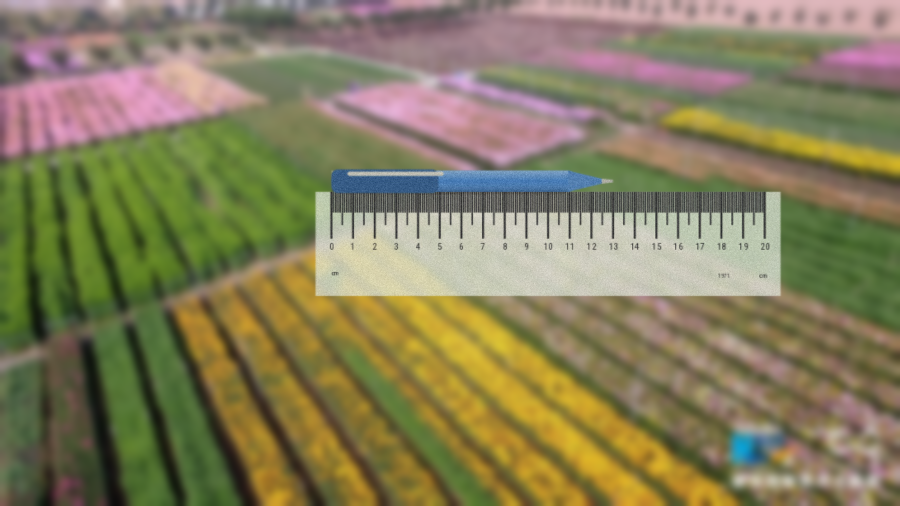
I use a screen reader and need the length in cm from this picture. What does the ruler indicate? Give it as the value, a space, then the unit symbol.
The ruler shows 13 cm
